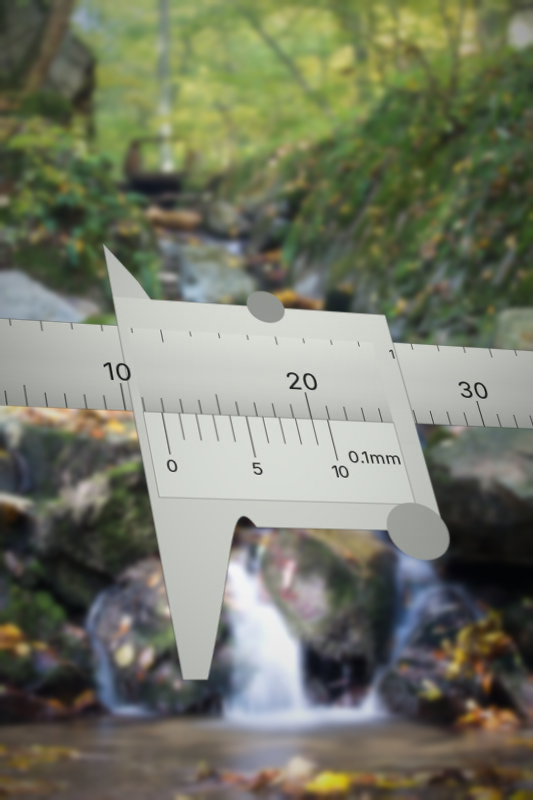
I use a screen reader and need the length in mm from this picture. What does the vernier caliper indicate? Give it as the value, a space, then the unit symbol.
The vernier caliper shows 11.9 mm
